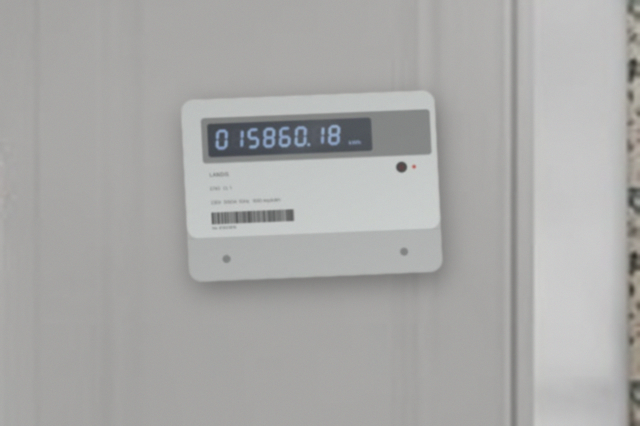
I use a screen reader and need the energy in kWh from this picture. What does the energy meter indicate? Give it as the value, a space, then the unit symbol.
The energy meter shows 15860.18 kWh
